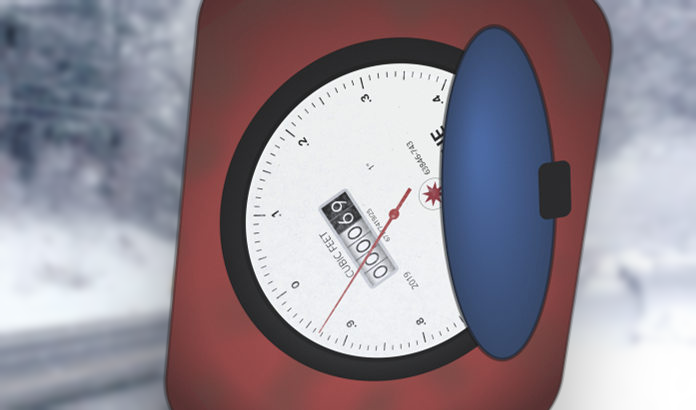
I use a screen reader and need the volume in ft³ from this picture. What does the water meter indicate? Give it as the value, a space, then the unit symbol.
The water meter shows 68.93 ft³
